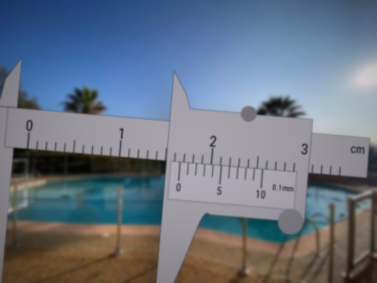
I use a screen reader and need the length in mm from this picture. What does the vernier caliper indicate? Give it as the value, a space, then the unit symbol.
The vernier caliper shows 16.6 mm
